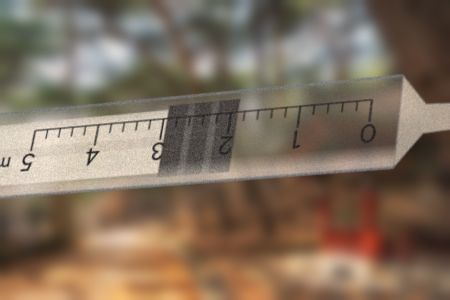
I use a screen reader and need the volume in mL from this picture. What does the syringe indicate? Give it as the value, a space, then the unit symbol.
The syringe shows 1.9 mL
